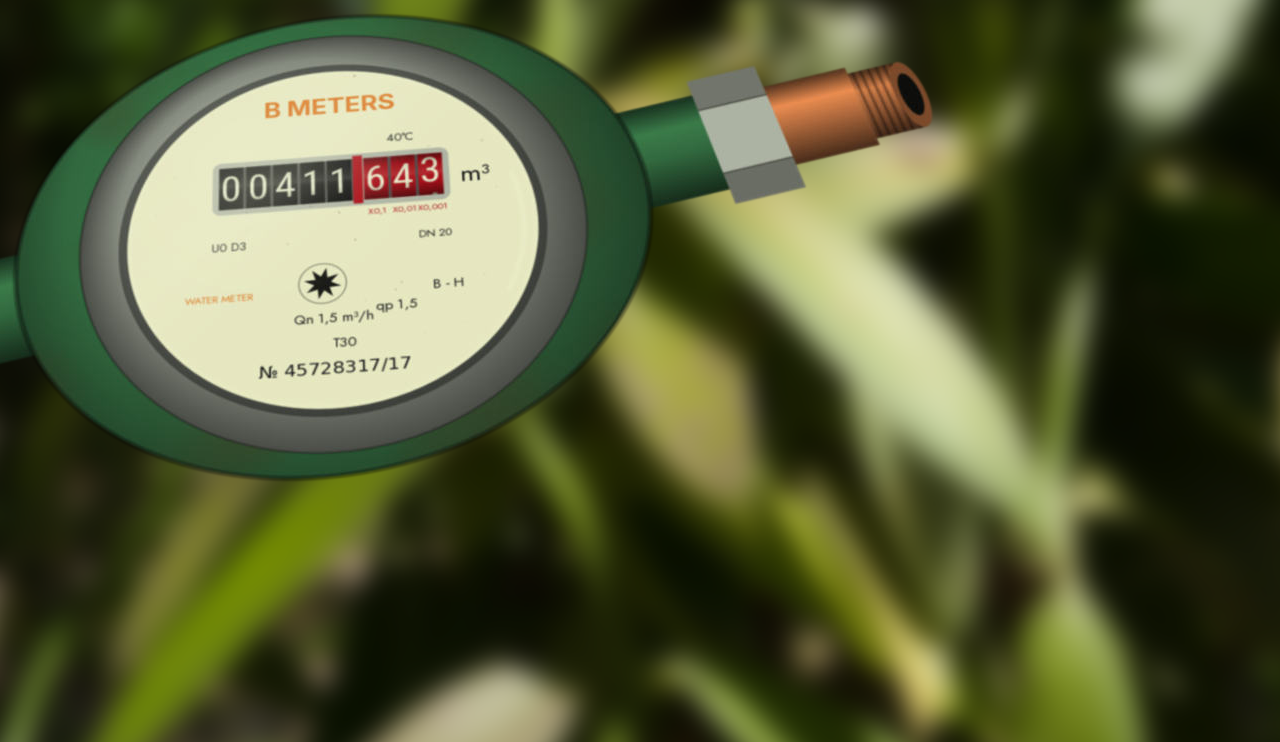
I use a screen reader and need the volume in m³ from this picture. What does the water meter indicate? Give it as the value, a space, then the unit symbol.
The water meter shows 411.643 m³
